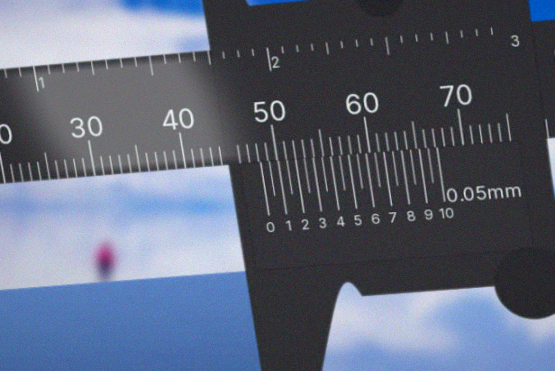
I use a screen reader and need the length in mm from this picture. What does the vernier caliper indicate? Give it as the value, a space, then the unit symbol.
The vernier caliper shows 48.2 mm
